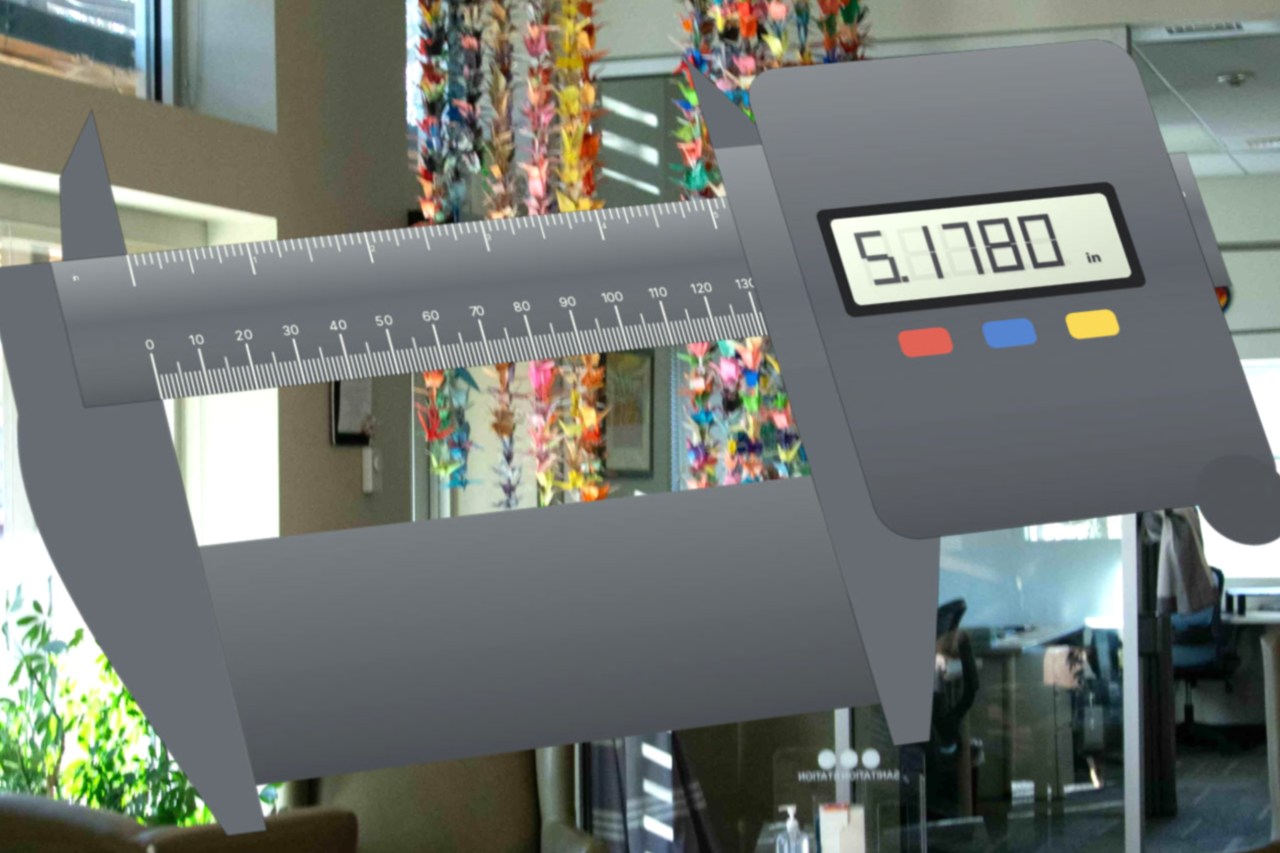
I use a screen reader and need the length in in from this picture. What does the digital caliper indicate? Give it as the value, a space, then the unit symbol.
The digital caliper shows 5.1780 in
